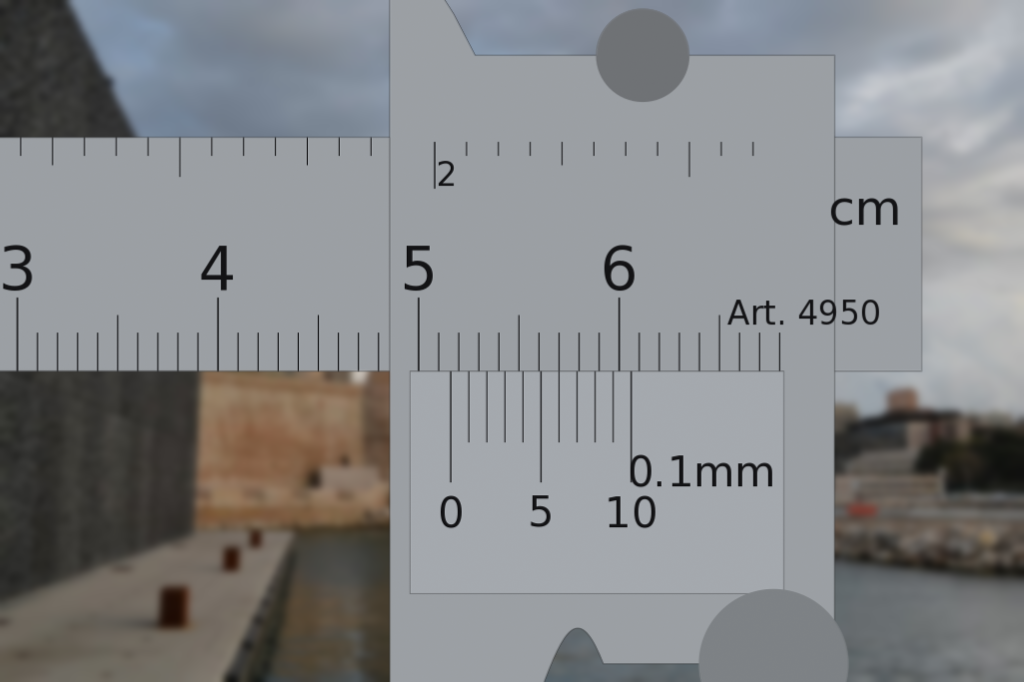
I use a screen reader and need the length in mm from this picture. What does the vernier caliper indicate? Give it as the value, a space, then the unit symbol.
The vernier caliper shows 51.6 mm
